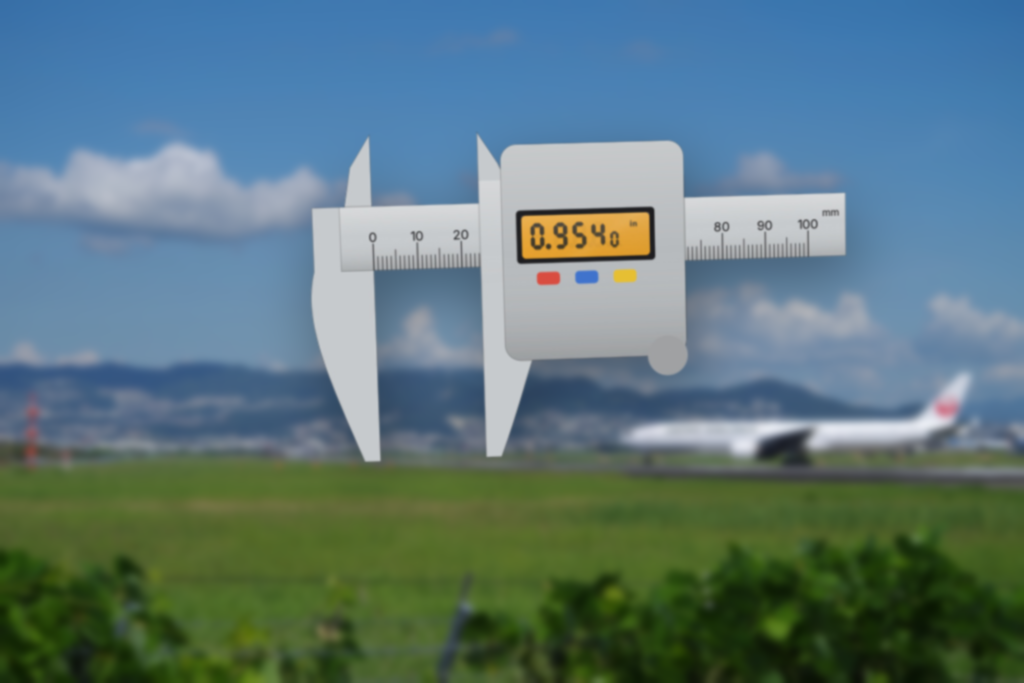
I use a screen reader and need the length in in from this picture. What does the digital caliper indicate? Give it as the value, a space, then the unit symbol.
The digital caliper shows 0.9540 in
